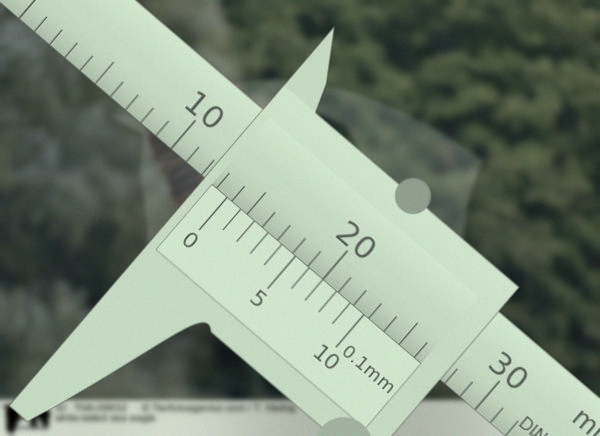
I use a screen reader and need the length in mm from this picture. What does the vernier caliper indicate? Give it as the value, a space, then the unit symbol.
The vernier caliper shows 13.7 mm
